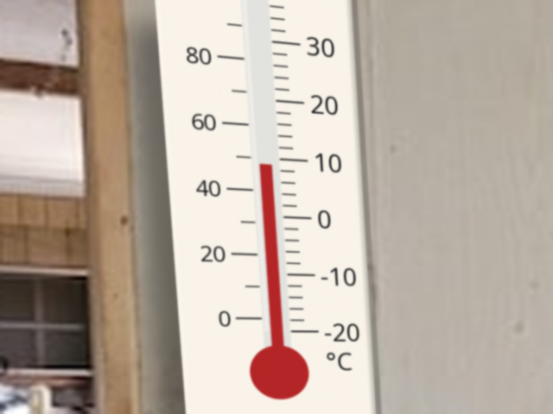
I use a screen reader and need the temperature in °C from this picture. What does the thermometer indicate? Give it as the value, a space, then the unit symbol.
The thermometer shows 9 °C
